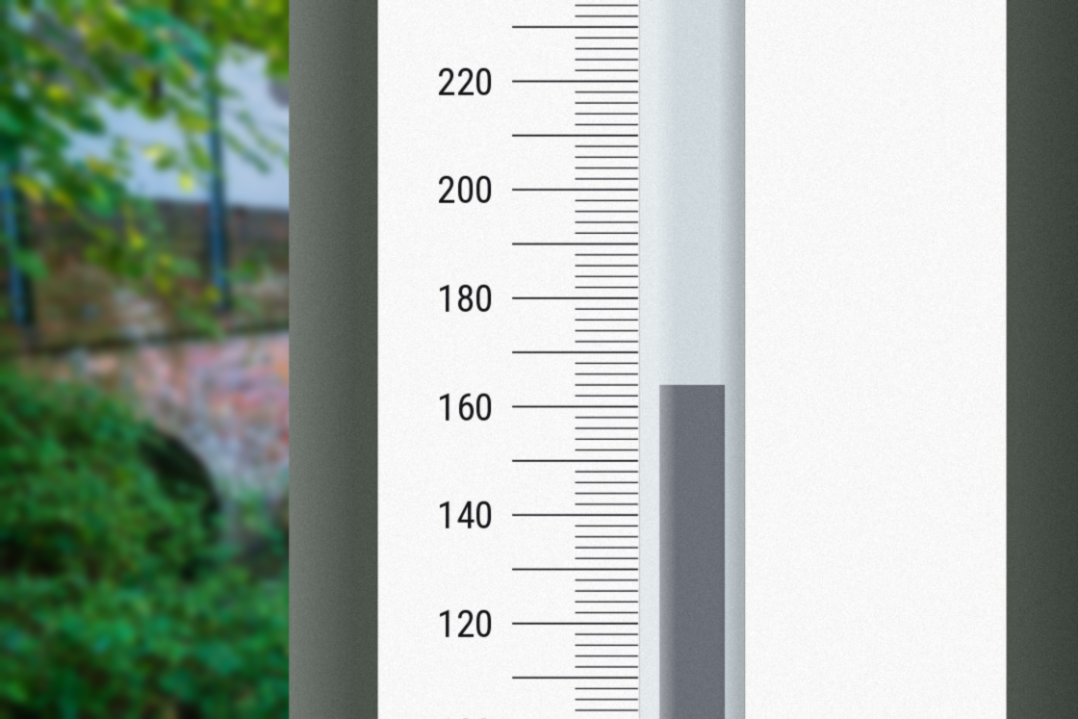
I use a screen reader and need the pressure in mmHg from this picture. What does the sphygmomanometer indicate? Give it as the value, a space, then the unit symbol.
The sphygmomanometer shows 164 mmHg
